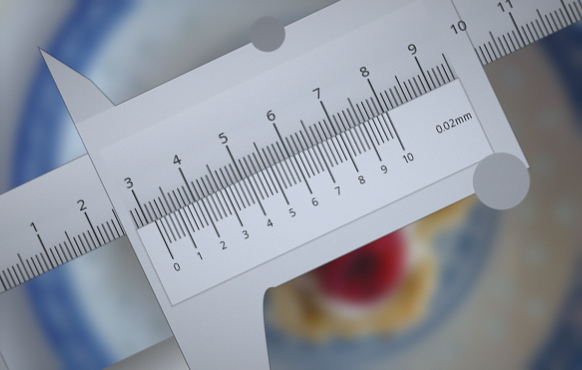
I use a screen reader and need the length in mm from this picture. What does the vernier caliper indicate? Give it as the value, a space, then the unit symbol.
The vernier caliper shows 31.5 mm
